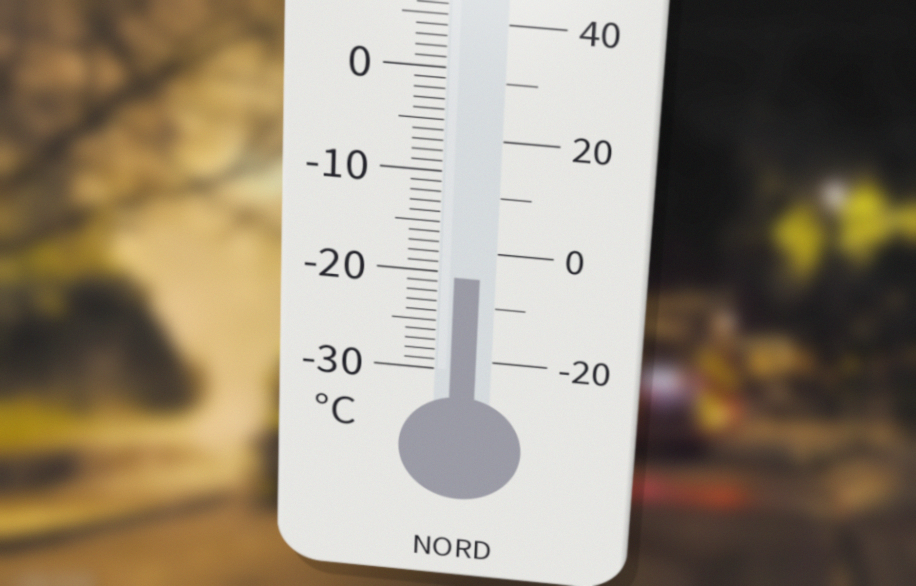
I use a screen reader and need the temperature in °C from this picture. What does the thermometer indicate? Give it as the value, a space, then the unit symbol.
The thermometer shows -20.5 °C
